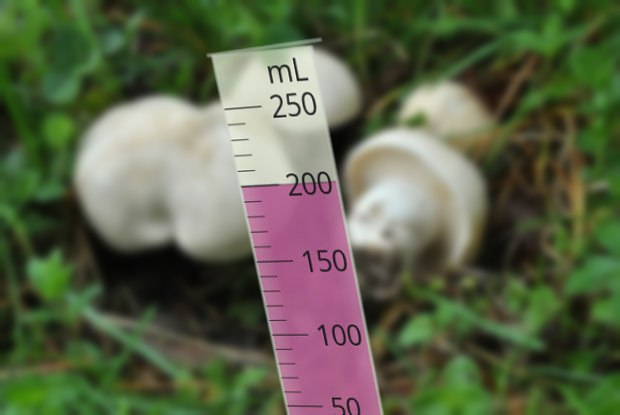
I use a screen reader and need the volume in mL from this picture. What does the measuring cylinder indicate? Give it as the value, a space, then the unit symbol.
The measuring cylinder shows 200 mL
